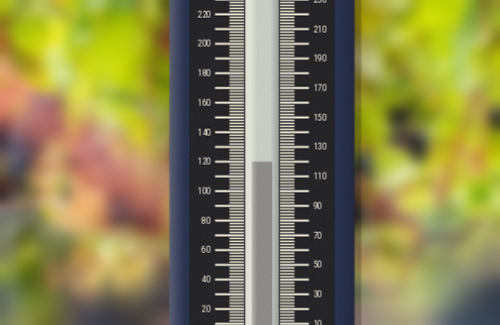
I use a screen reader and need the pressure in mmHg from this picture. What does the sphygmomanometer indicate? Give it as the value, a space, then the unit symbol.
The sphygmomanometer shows 120 mmHg
